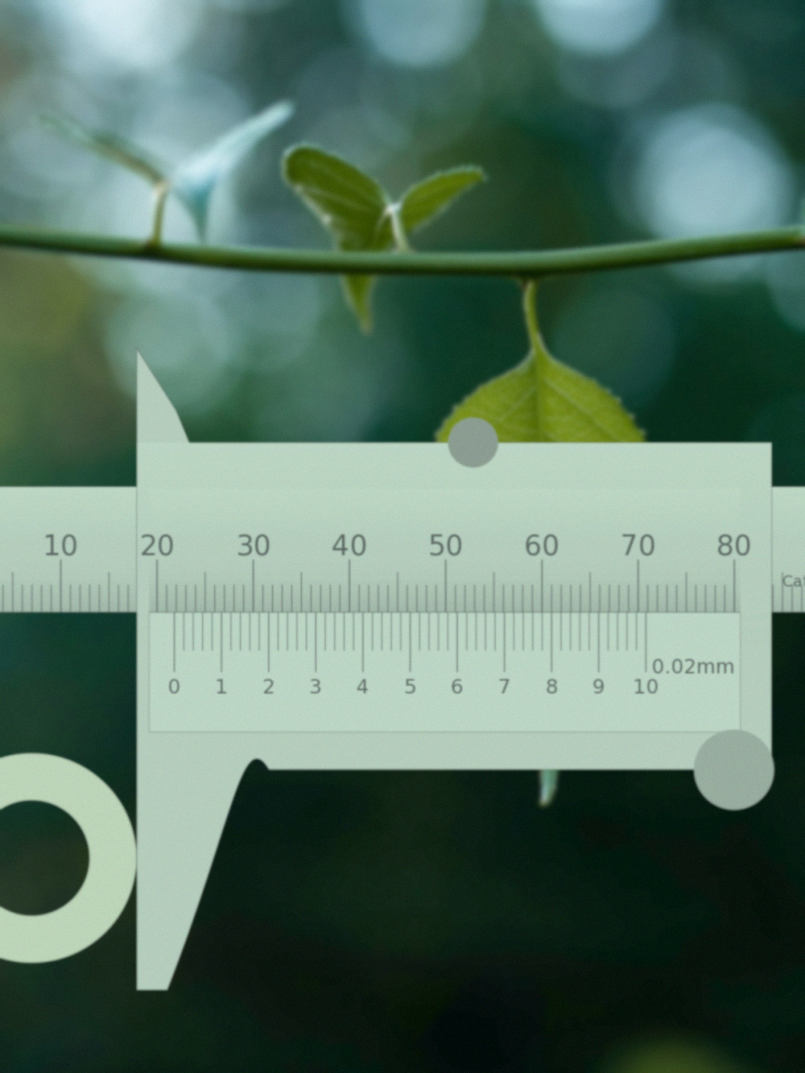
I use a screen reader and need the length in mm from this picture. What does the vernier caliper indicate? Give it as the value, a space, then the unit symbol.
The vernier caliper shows 21.8 mm
